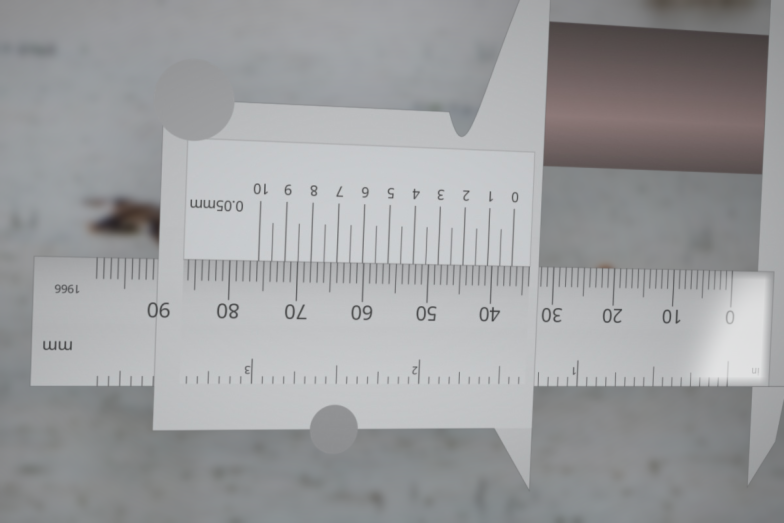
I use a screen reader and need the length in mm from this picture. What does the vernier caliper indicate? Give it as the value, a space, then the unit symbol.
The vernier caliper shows 36.8 mm
